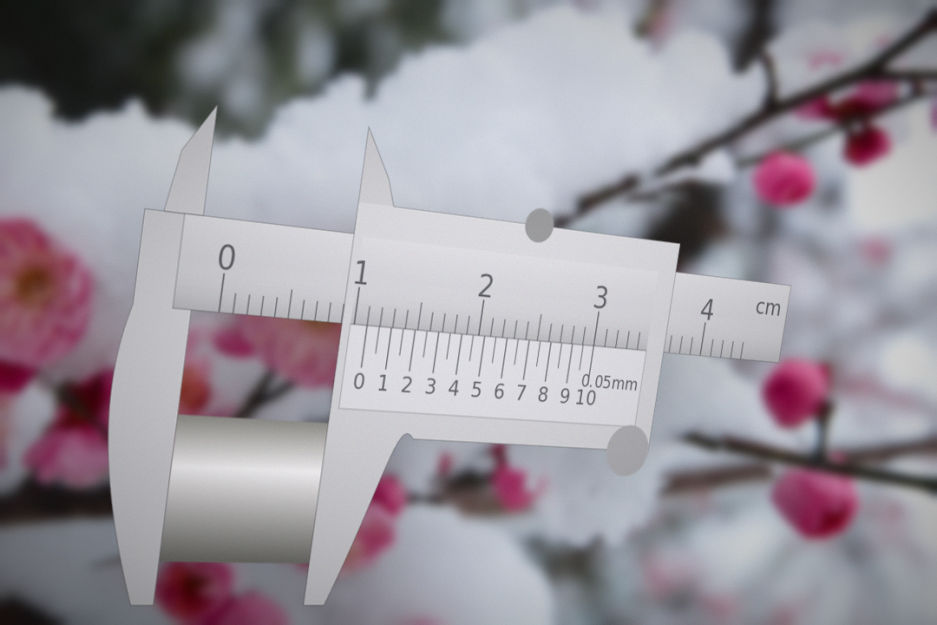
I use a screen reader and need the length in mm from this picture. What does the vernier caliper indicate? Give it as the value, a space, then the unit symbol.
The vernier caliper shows 11.0 mm
